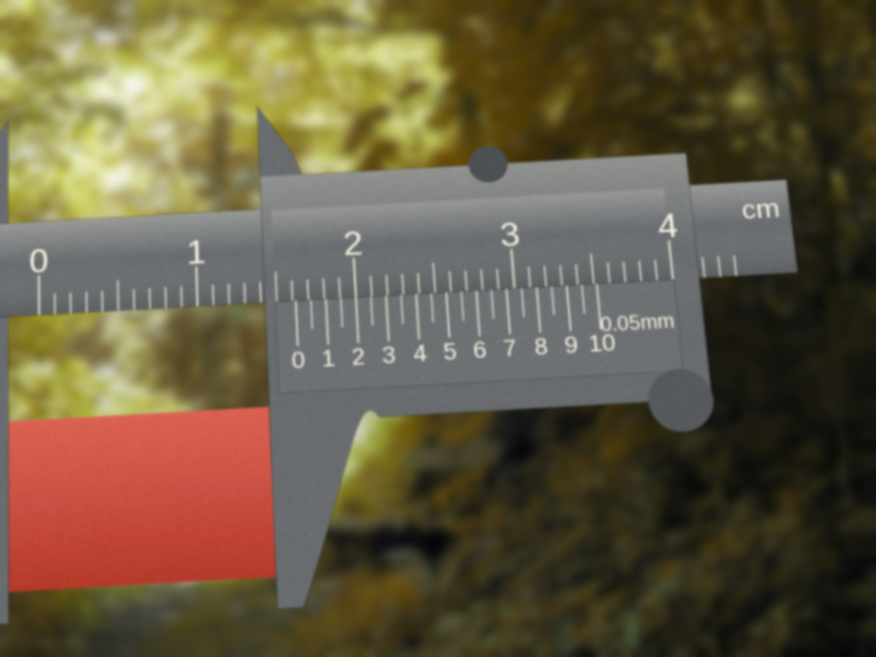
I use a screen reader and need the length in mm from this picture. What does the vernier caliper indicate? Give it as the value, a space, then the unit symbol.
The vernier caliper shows 16.2 mm
